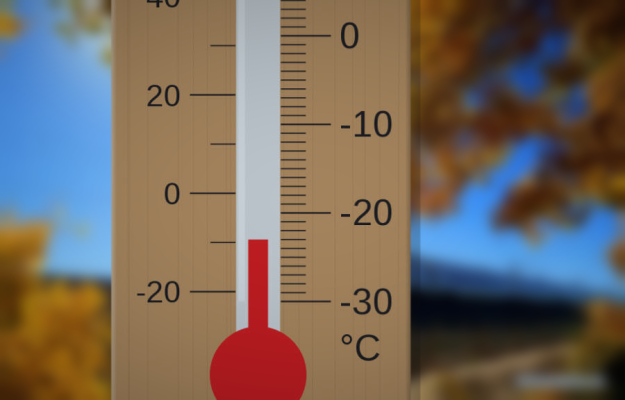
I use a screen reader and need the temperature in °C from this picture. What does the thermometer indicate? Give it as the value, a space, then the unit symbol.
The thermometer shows -23 °C
